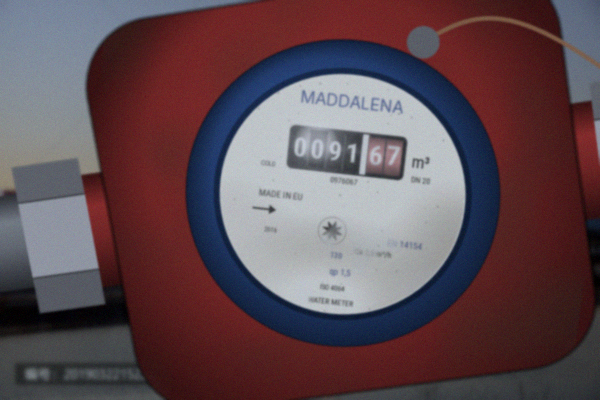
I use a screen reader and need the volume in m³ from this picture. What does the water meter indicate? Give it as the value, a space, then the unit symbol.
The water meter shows 91.67 m³
